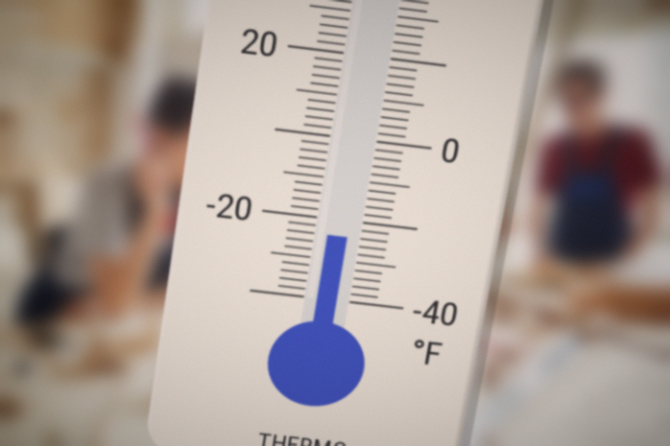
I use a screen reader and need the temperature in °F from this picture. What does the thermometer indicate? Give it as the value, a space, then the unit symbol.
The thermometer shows -24 °F
